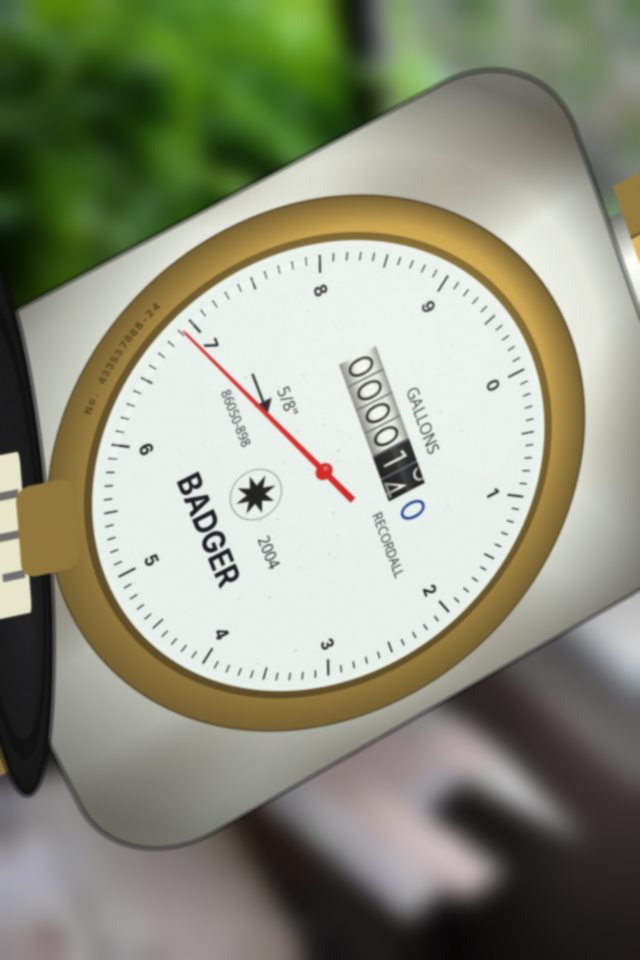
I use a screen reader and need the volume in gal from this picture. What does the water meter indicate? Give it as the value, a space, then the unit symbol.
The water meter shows 136.9 gal
